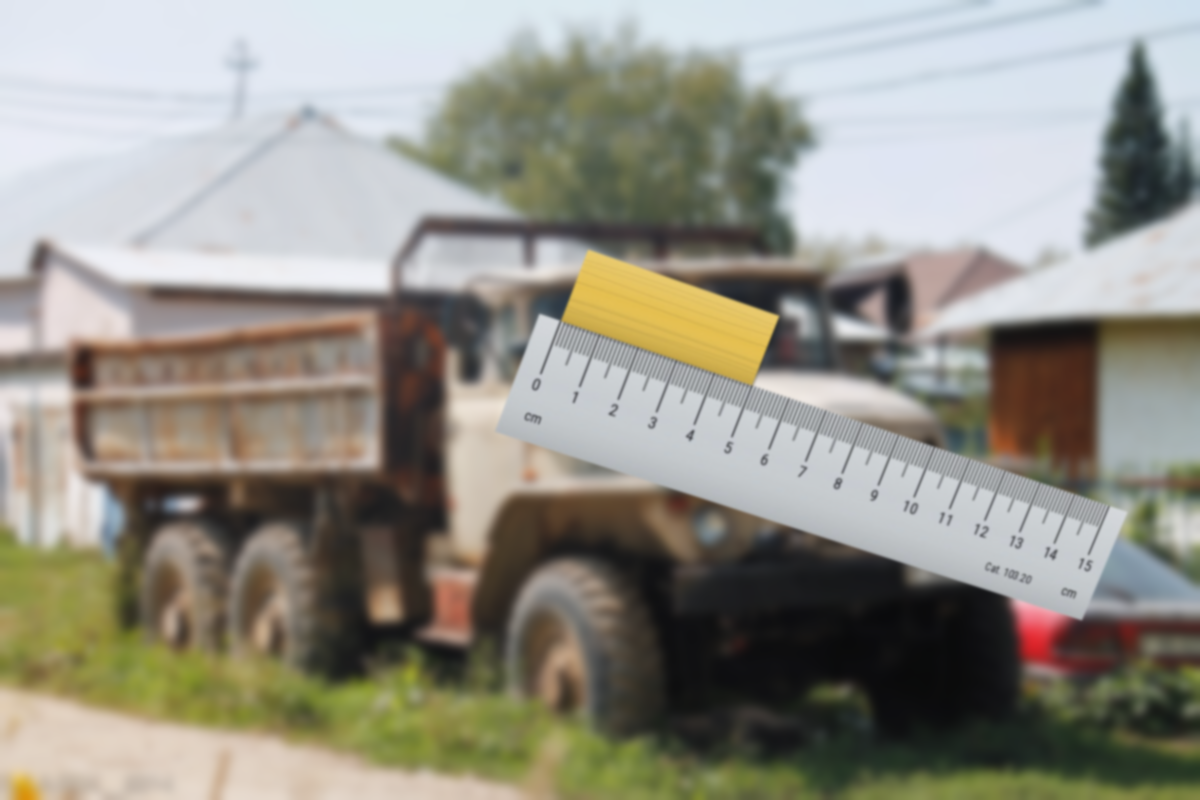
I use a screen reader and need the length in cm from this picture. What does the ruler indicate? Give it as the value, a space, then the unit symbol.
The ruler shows 5 cm
